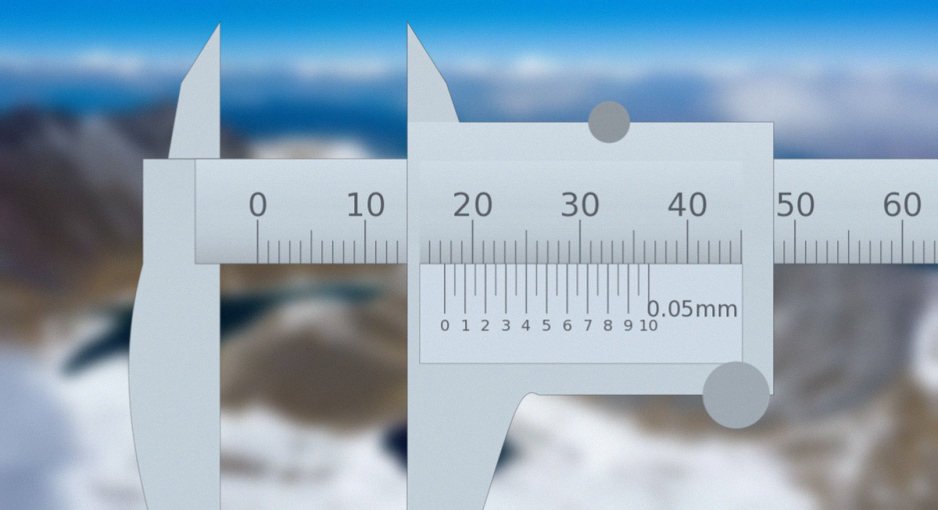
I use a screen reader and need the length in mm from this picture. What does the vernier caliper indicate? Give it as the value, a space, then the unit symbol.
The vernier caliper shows 17.4 mm
